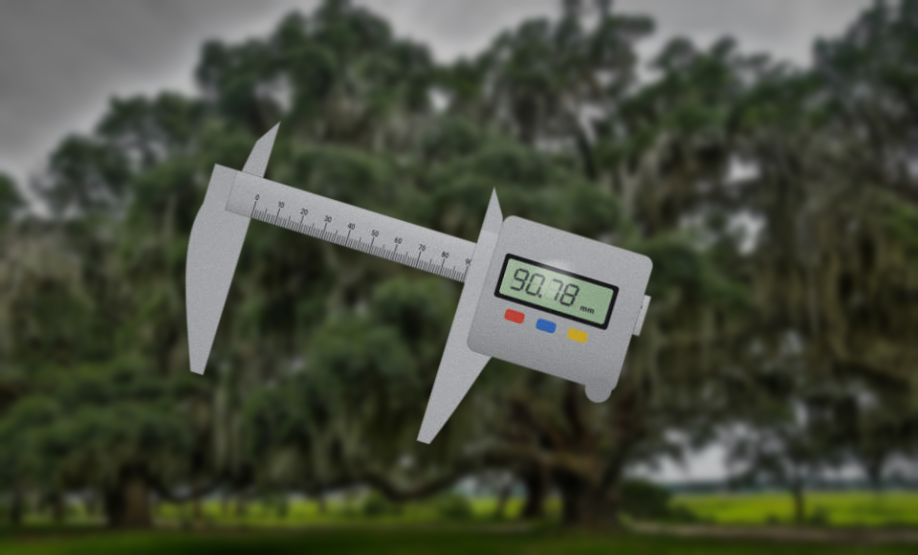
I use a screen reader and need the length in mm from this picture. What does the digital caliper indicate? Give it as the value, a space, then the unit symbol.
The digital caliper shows 90.78 mm
